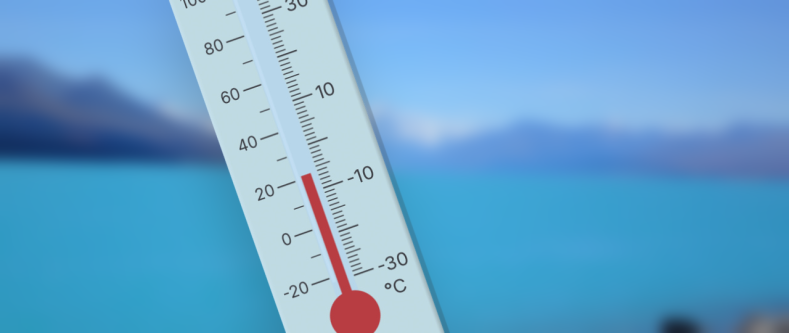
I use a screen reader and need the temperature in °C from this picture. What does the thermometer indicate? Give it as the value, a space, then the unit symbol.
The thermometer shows -6 °C
